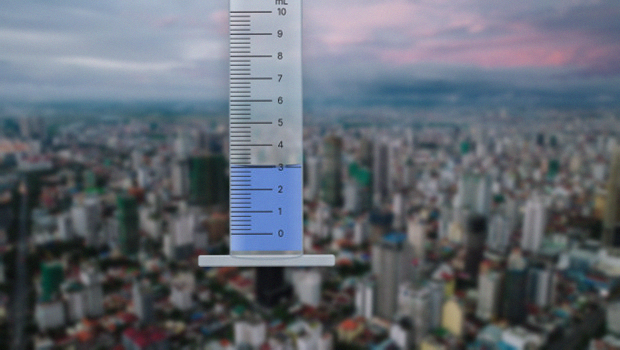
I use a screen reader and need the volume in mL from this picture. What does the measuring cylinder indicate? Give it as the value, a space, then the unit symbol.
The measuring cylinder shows 3 mL
